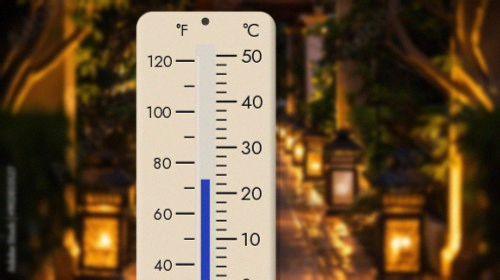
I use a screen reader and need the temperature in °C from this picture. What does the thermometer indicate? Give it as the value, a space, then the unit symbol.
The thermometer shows 23 °C
